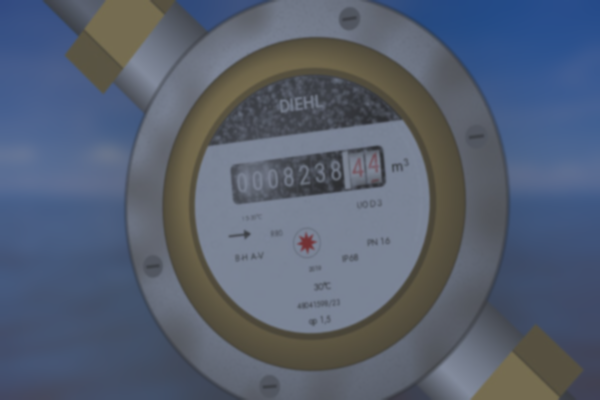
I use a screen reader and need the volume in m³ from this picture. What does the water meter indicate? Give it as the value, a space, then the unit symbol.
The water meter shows 8238.44 m³
